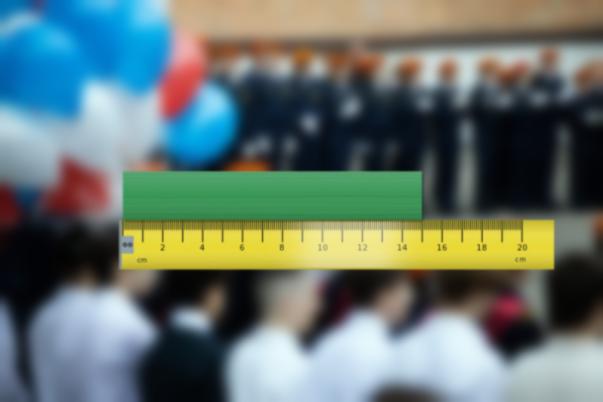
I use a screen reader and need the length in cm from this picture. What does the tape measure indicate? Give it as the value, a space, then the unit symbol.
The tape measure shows 15 cm
